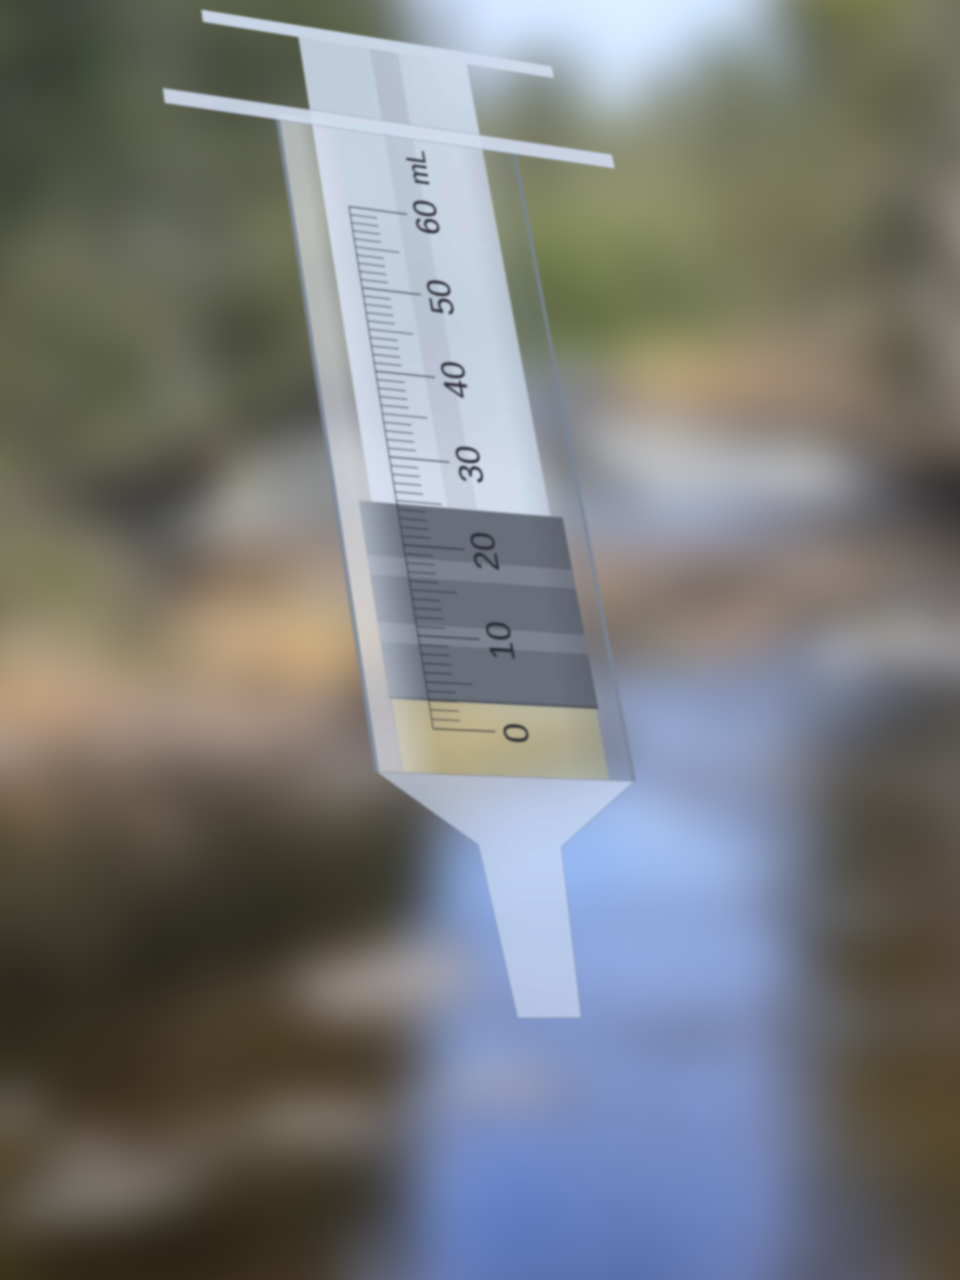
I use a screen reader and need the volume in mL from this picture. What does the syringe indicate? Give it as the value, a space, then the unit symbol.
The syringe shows 3 mL
